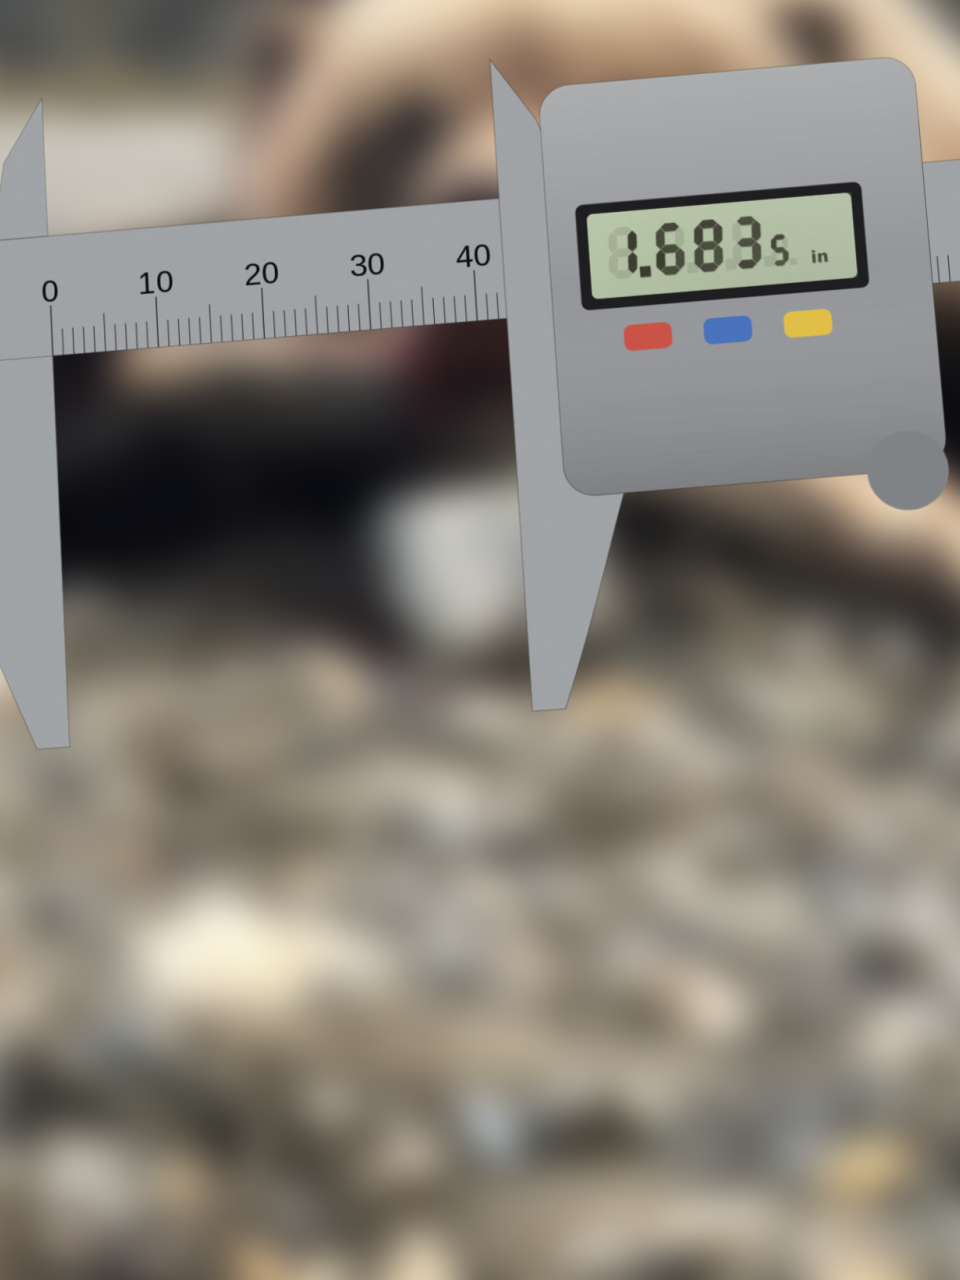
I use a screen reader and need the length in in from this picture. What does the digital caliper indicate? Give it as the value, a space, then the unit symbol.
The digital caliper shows 1.6835 in
